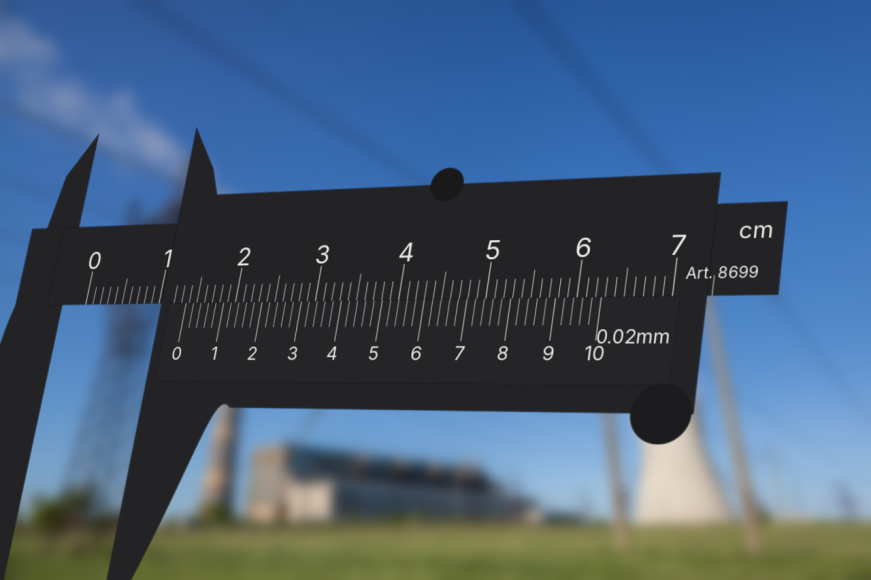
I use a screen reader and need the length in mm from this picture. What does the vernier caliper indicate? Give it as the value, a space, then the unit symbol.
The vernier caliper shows 13.6 mm
